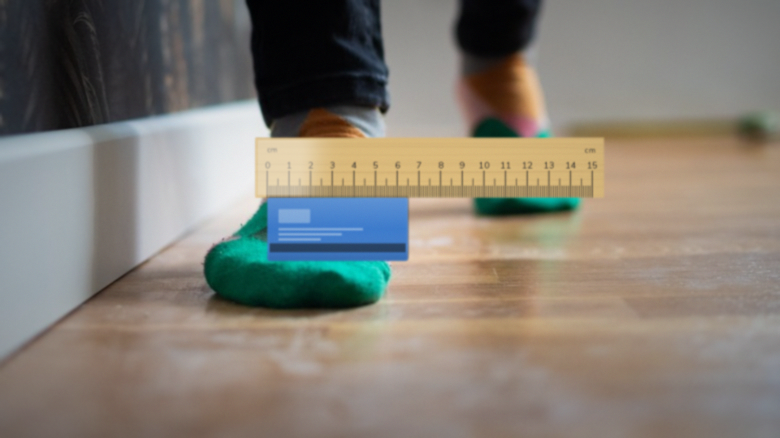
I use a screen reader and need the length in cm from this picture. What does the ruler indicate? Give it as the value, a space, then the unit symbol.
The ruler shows 6.5 cm
